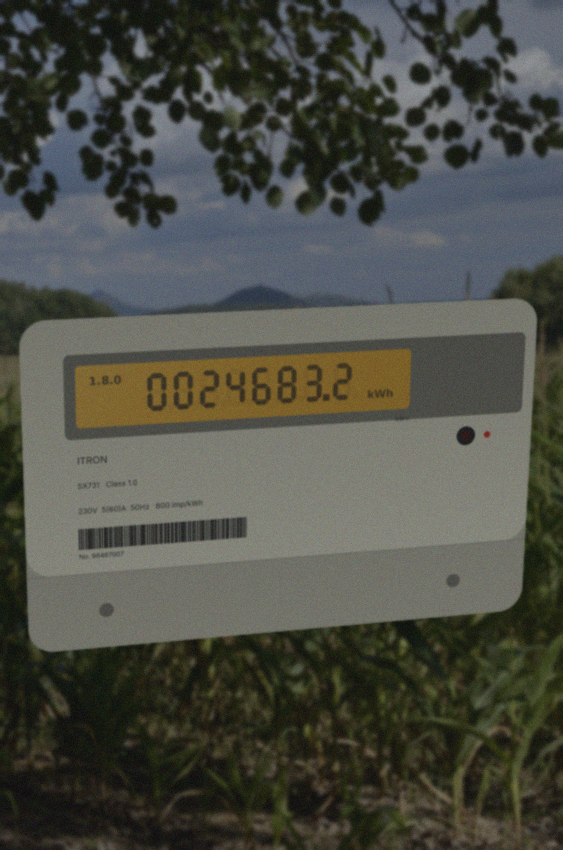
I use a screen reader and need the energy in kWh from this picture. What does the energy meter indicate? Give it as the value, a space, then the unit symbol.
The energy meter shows 24683.2 kWh
